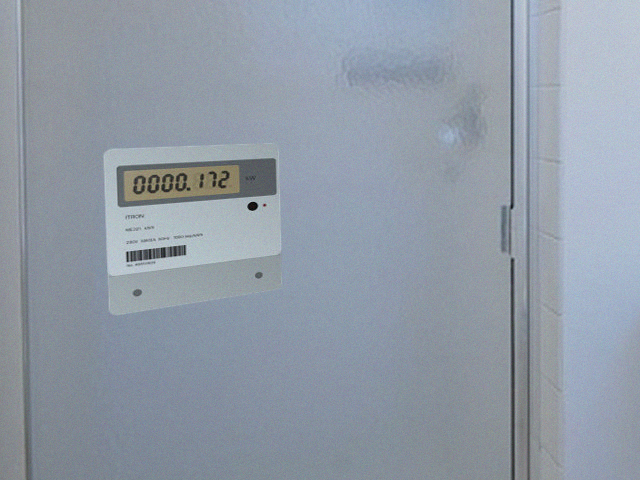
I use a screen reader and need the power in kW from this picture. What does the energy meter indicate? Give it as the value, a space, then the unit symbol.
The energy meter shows 0.172 kW
